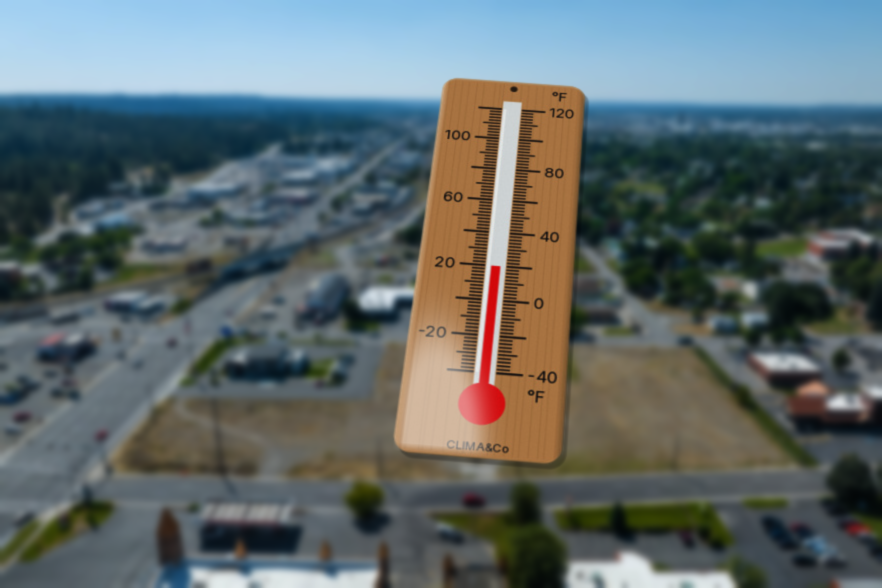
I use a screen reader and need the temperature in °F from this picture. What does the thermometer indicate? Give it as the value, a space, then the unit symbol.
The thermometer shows 20 °F
